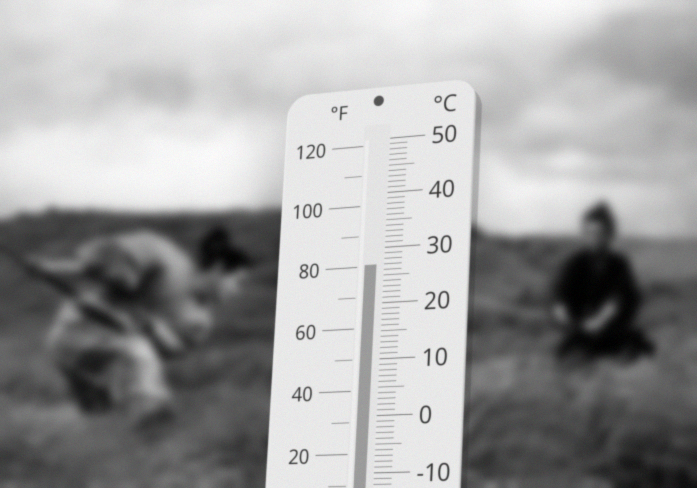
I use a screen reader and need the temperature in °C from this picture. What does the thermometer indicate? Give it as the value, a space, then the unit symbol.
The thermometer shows 27 °C
